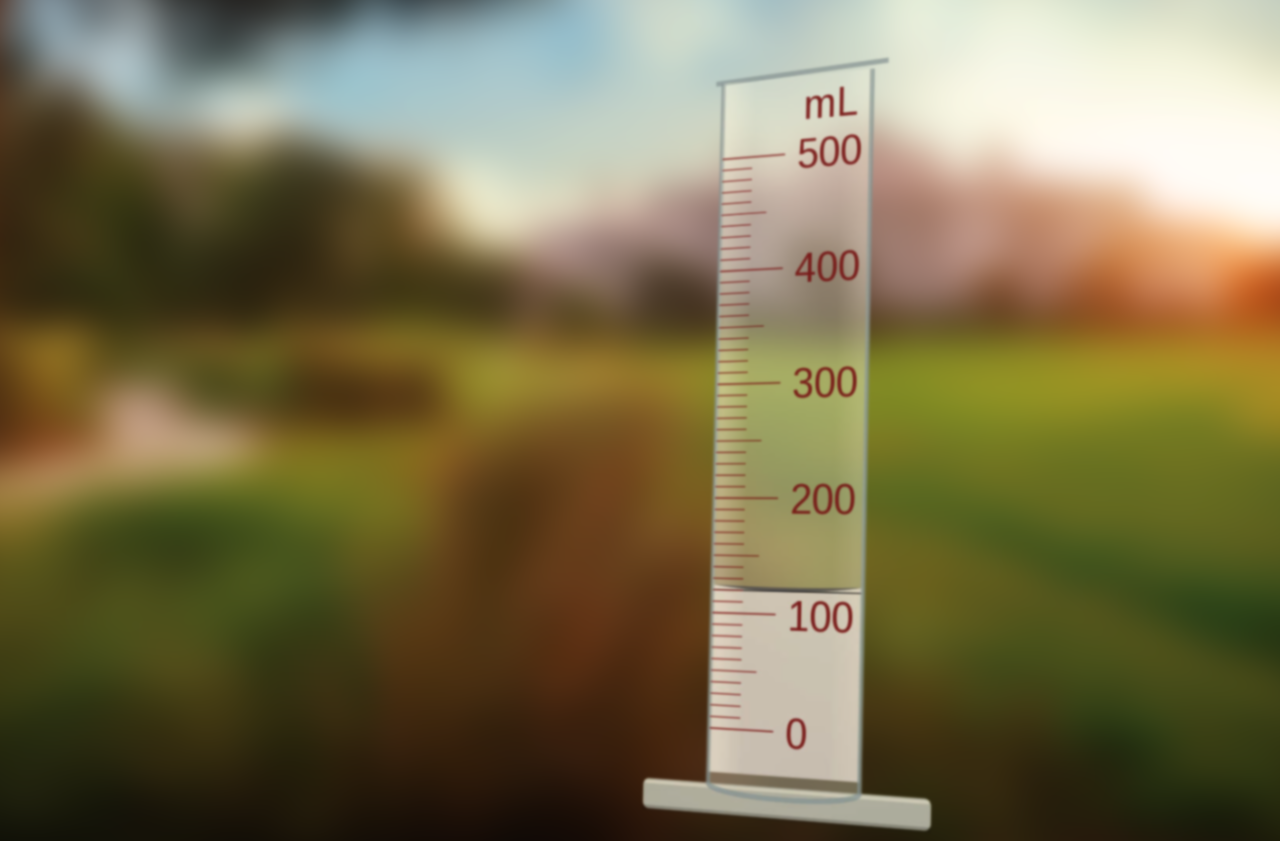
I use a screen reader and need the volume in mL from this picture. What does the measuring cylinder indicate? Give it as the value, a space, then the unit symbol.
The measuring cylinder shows 120 mL
